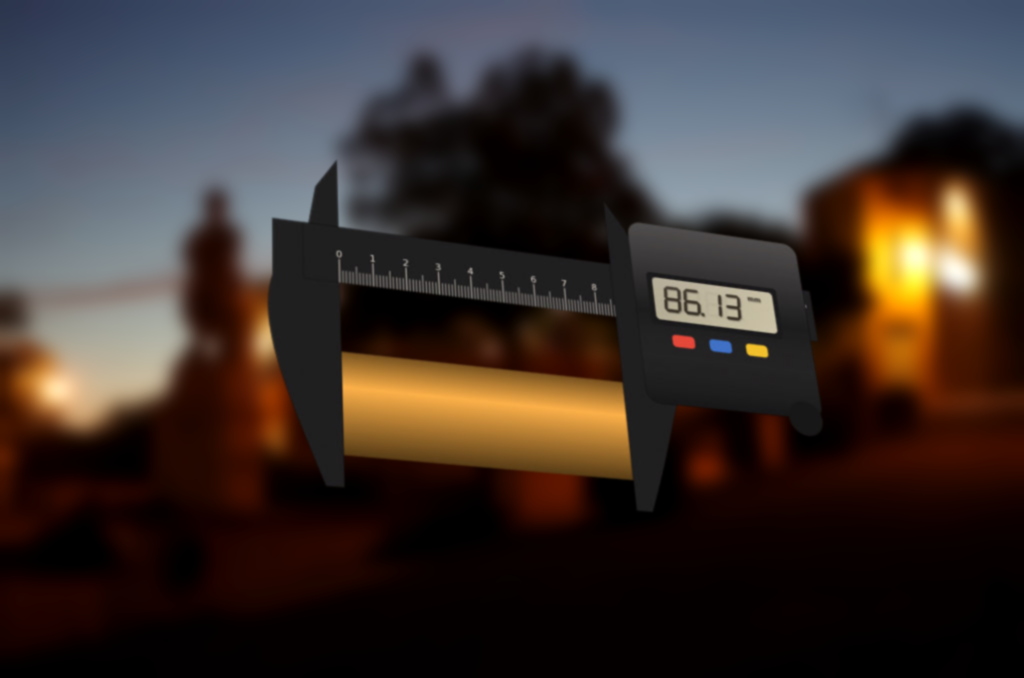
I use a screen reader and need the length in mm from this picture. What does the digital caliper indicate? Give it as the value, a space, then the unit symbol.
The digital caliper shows 86.13 mm
